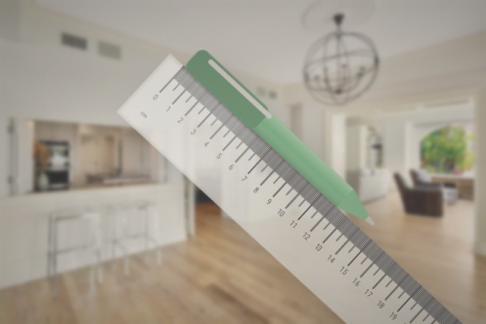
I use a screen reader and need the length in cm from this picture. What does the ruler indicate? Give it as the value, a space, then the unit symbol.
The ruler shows 14.5 cm
